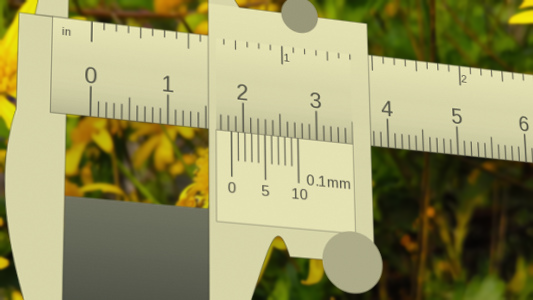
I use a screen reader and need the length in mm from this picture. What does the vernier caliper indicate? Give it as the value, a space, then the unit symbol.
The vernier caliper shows 18.4 mm
